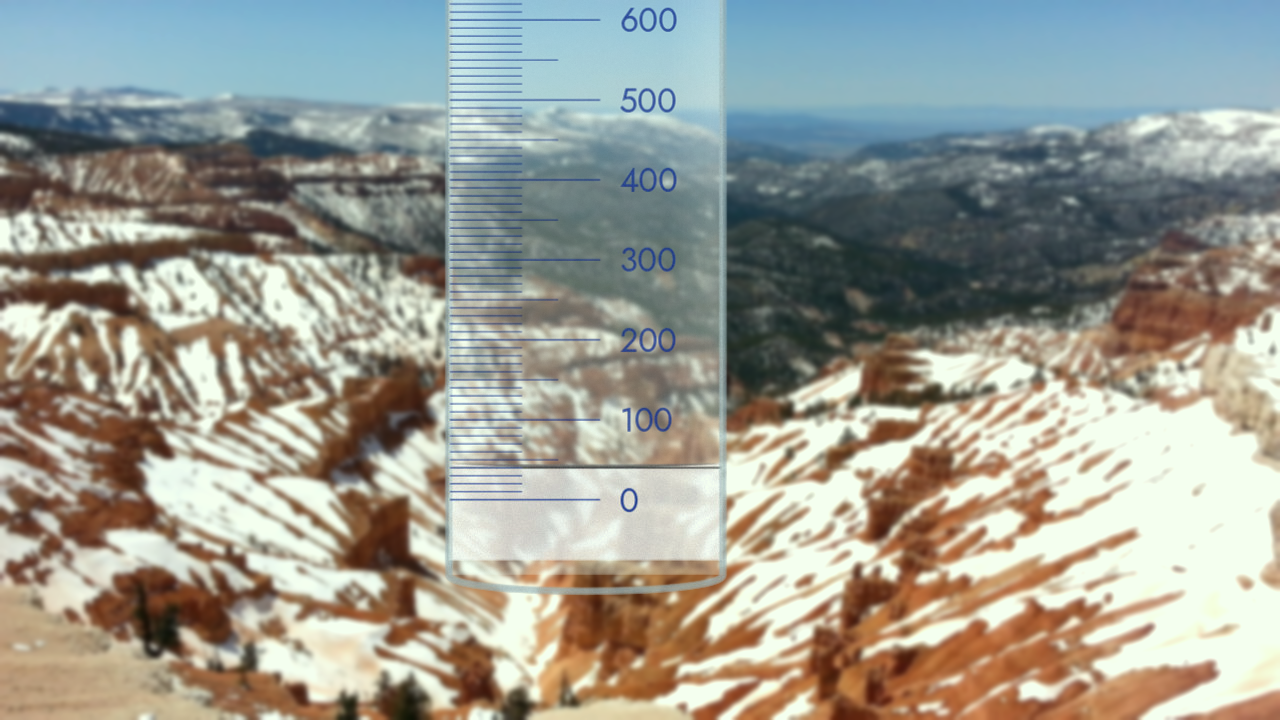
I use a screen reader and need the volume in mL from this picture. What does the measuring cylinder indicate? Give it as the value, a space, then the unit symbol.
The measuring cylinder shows 40 mL
